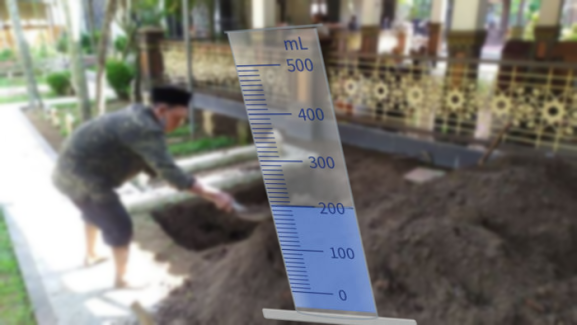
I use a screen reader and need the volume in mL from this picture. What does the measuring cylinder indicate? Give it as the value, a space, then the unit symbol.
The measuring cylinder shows 200 mL
